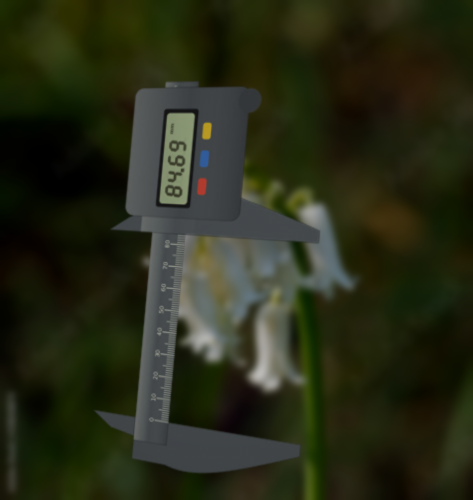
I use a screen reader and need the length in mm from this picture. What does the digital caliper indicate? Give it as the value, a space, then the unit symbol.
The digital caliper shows 84.69 mm
